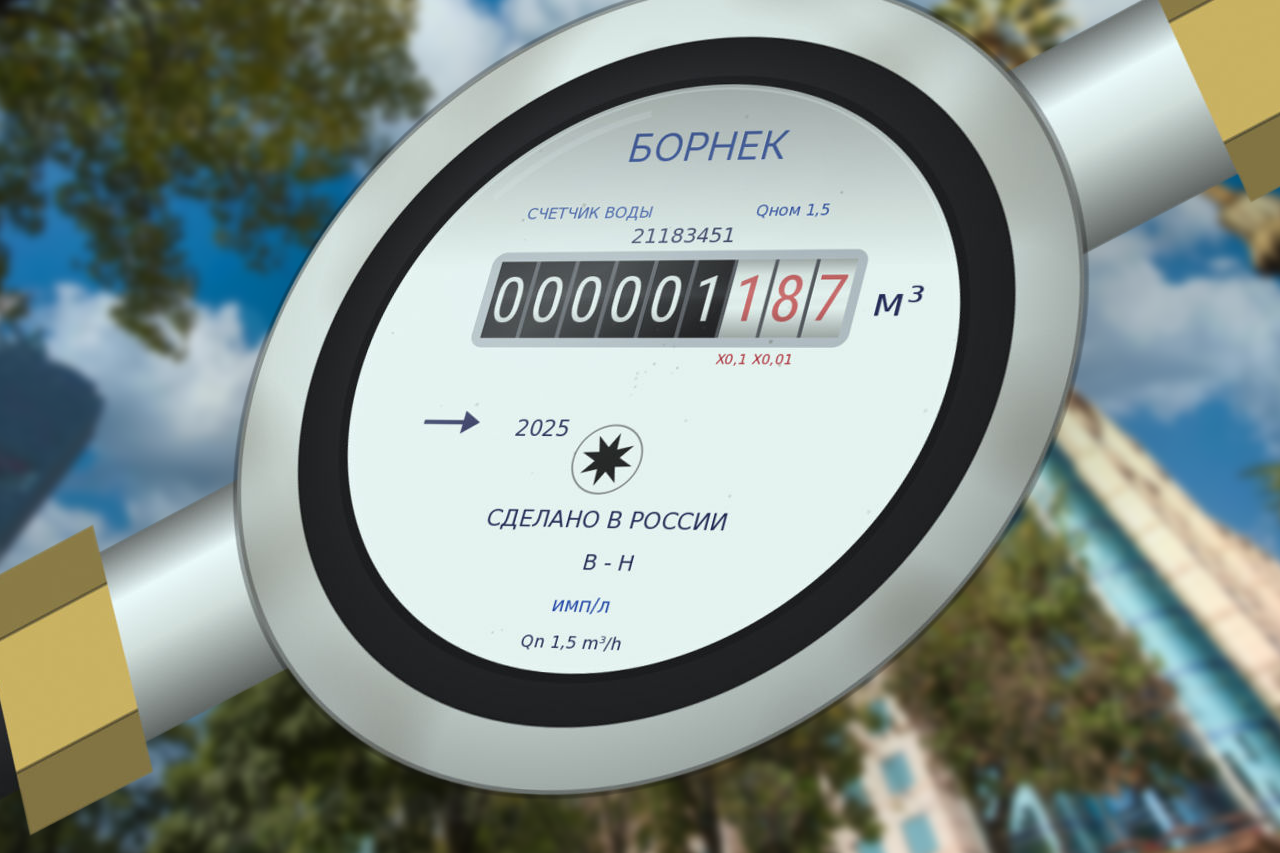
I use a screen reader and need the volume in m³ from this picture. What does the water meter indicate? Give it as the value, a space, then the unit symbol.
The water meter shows 1.187 m³
